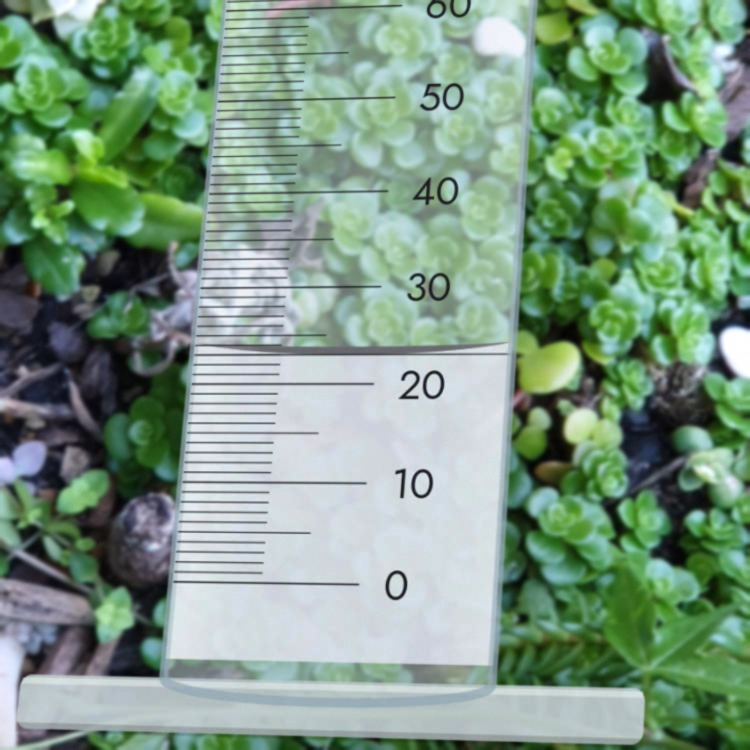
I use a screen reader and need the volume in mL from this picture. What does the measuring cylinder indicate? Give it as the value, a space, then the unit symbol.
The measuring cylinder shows 23 mL
